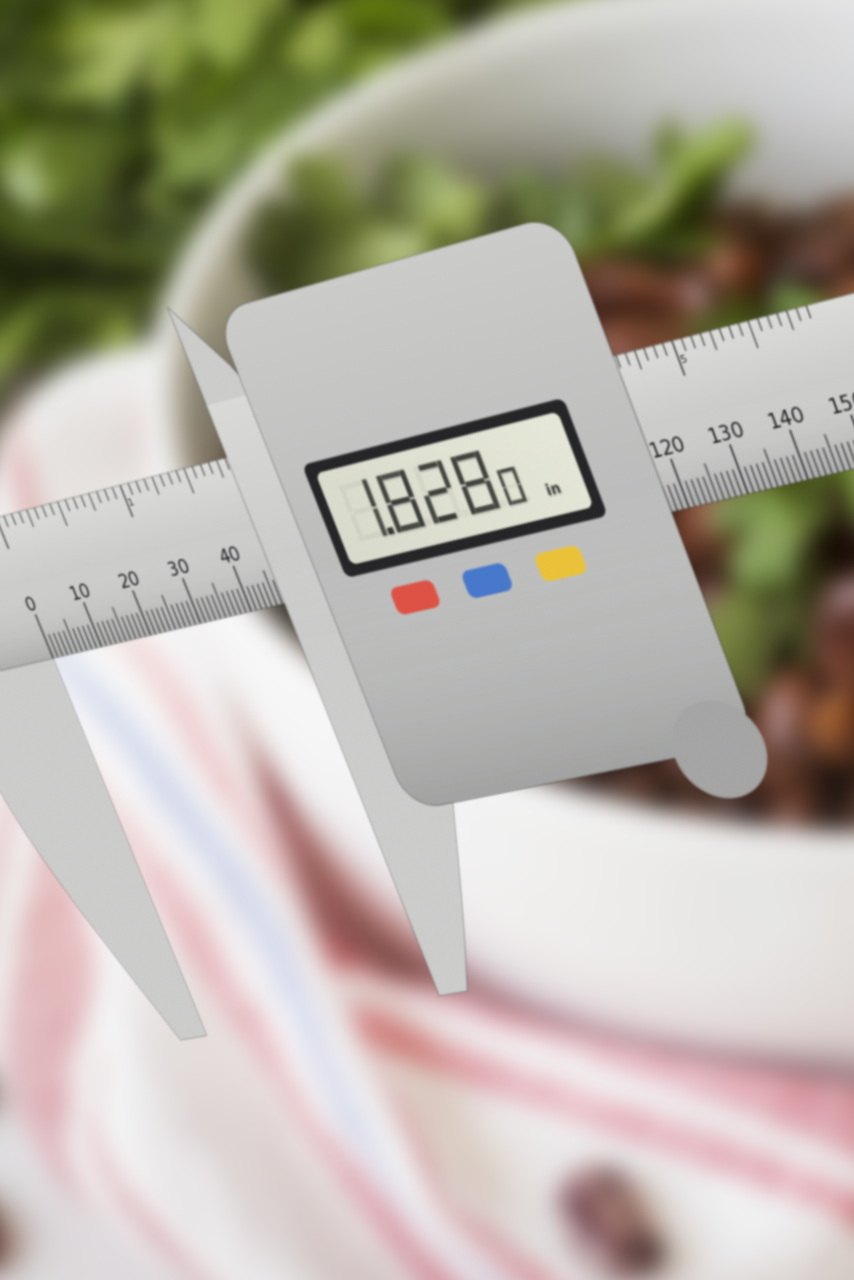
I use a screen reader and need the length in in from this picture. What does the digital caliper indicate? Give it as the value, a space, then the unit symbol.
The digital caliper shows 1.8280 in
